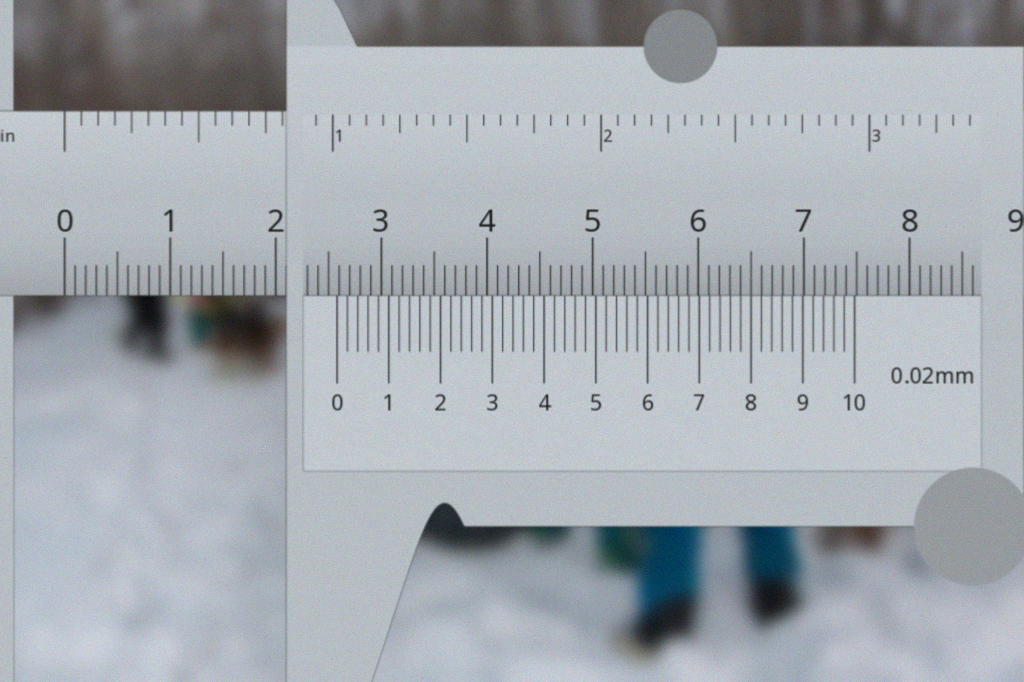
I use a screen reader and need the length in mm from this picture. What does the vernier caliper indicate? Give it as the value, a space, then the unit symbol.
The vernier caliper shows 25.8 mm
